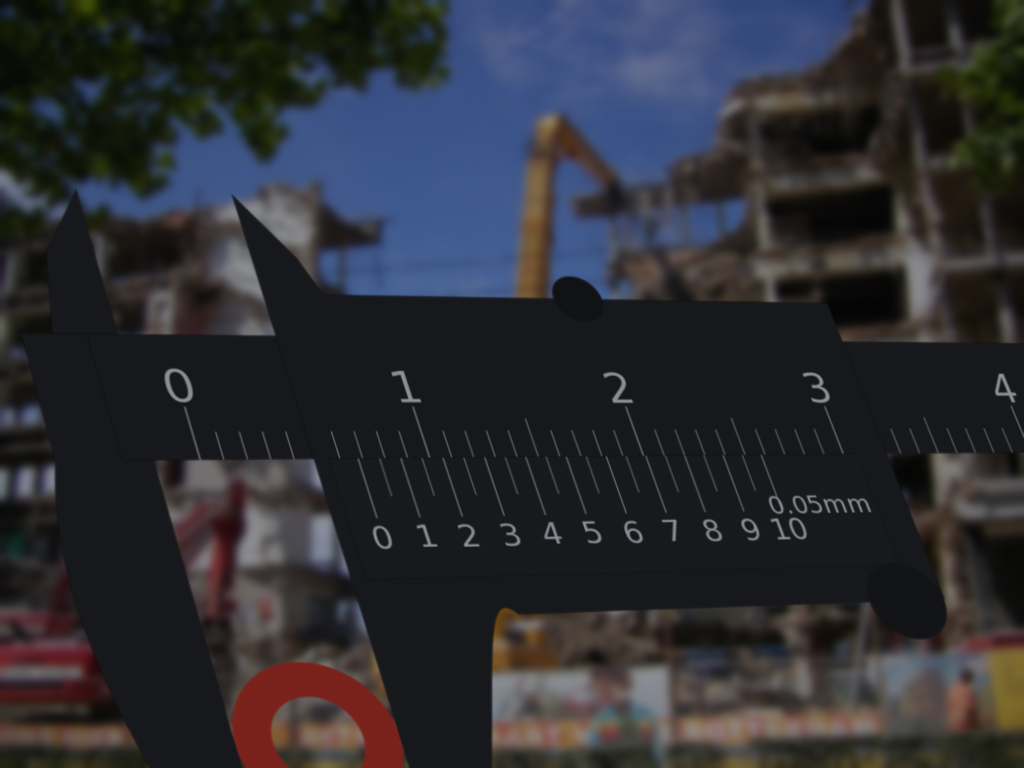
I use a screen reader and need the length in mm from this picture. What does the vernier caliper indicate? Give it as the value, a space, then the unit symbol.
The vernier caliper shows 6.8 mm
